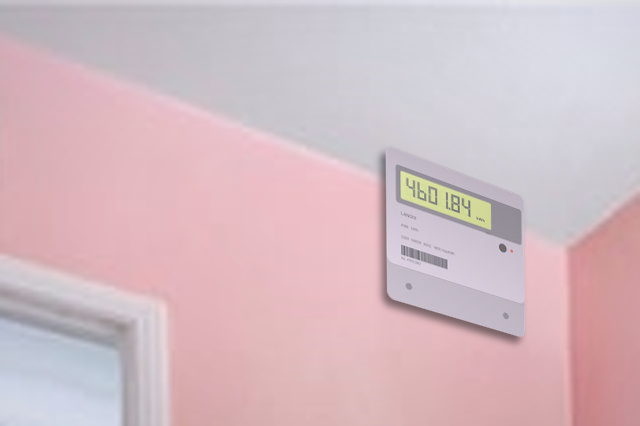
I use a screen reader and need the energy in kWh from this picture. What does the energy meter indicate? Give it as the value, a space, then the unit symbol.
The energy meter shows 4601.84 kWh
